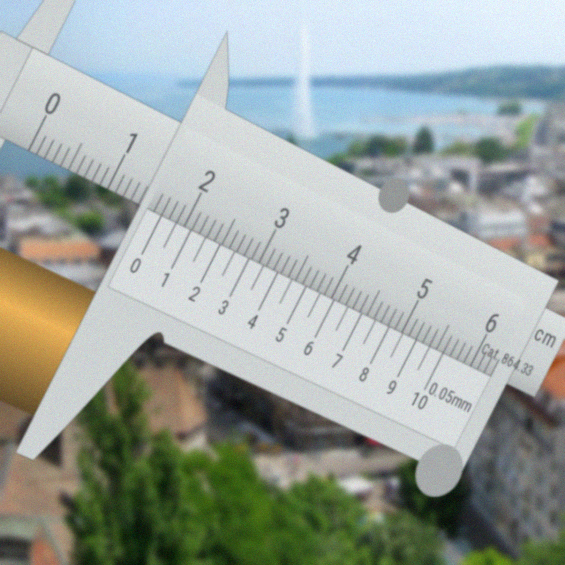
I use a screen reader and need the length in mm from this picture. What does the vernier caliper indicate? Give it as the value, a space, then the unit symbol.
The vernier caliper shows 17.0 mm
